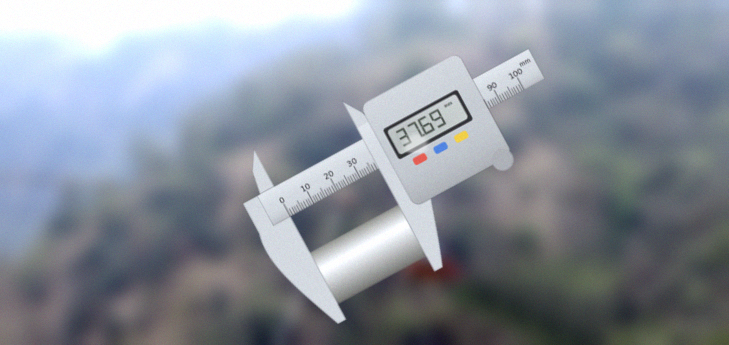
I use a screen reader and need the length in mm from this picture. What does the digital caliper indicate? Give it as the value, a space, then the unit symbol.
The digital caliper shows 37.69 mm
